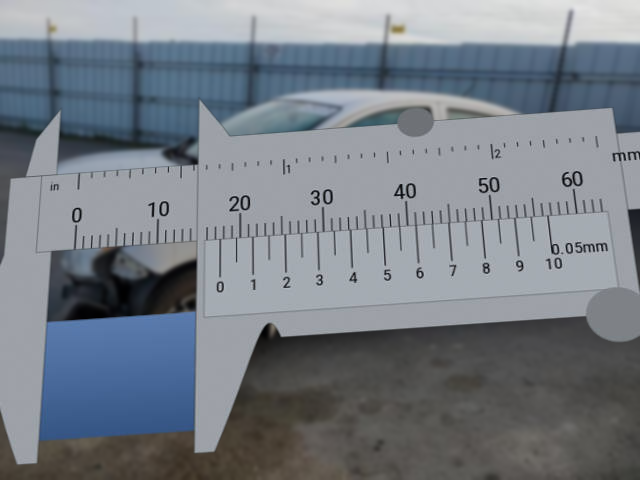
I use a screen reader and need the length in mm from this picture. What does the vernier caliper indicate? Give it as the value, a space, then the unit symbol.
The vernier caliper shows 17.6 mm
